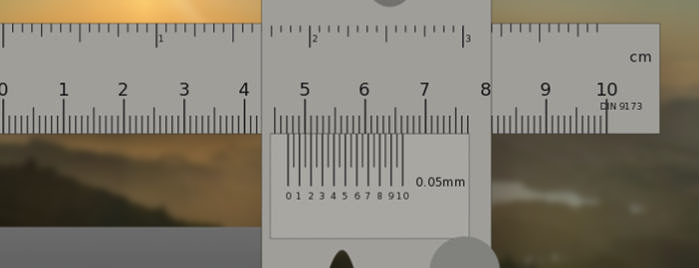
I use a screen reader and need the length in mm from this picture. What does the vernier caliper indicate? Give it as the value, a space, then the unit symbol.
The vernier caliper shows 47.2 mm
